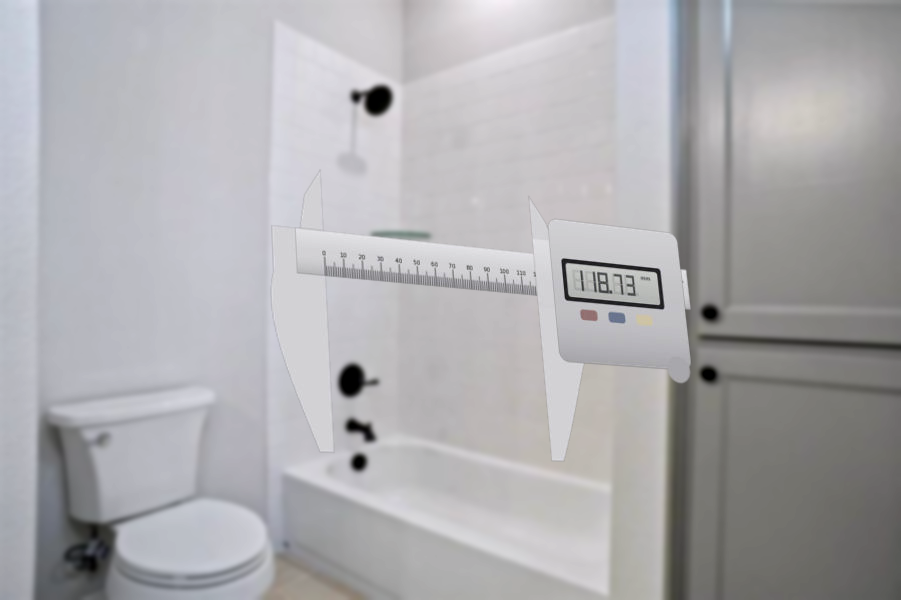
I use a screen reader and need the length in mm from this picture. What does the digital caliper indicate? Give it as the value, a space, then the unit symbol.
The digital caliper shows 118.73 mm
